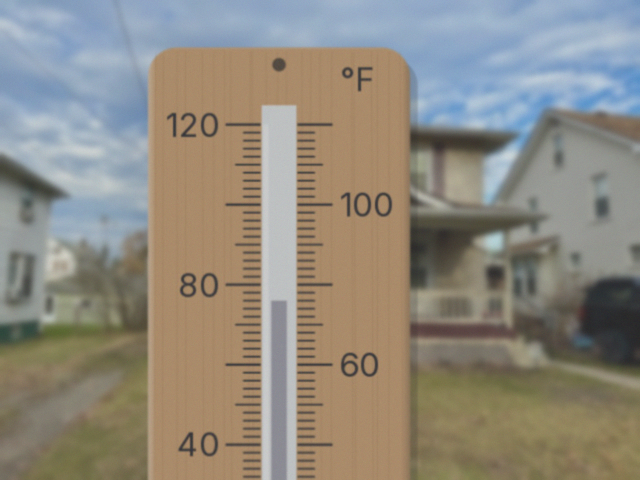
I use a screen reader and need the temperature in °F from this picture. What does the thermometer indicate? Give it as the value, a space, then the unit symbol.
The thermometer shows 76 °F
